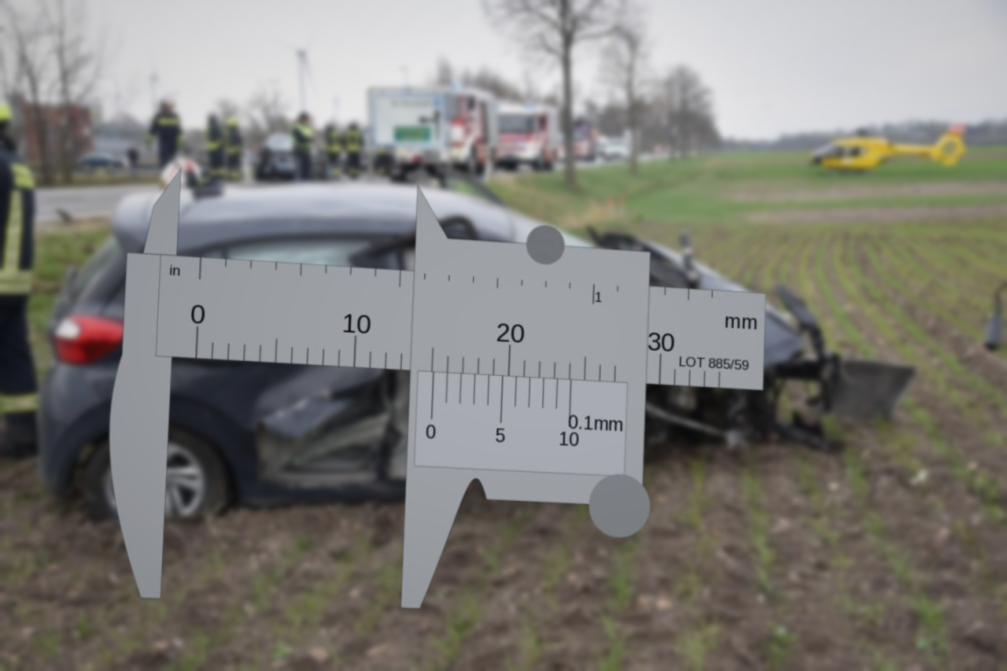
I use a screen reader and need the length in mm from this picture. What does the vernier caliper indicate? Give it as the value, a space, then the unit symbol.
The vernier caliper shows 15.1 mm
